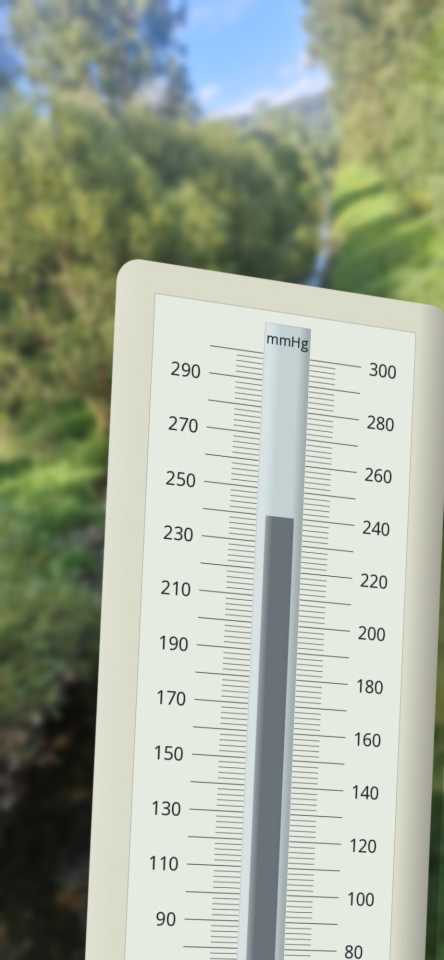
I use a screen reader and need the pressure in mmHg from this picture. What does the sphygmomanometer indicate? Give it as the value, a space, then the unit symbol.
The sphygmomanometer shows 240 mmHg
